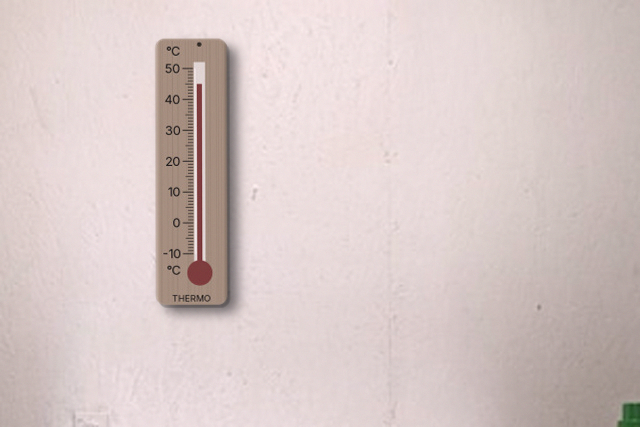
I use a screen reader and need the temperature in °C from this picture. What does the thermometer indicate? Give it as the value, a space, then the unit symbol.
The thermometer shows 45 °C
